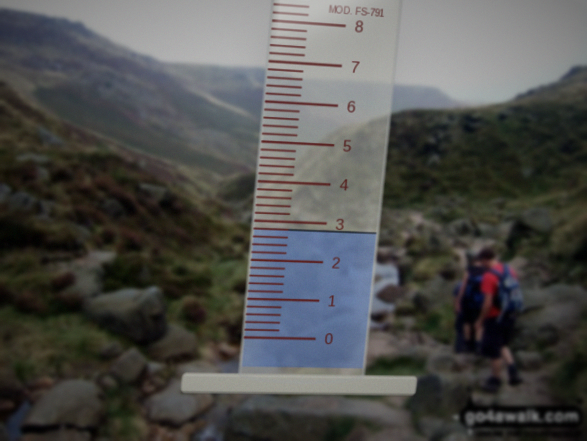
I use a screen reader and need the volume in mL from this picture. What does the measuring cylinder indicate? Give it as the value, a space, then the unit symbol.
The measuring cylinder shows 2.8 mL
